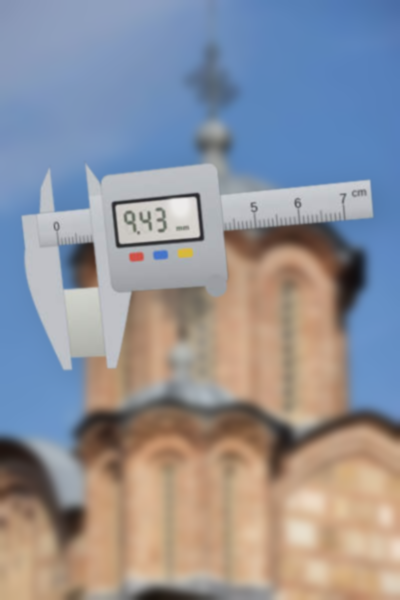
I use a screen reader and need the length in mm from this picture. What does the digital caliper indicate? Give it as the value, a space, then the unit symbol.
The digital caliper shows 9.43 mm
